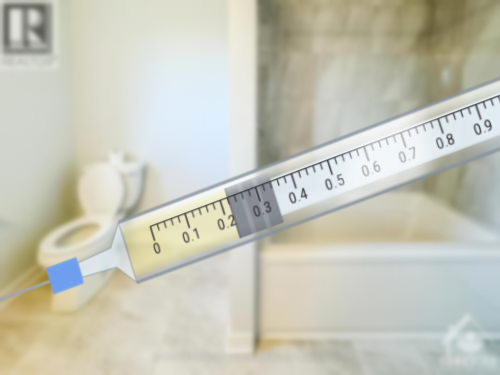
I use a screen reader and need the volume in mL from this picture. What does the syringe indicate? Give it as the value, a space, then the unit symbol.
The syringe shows 0.22 mL
